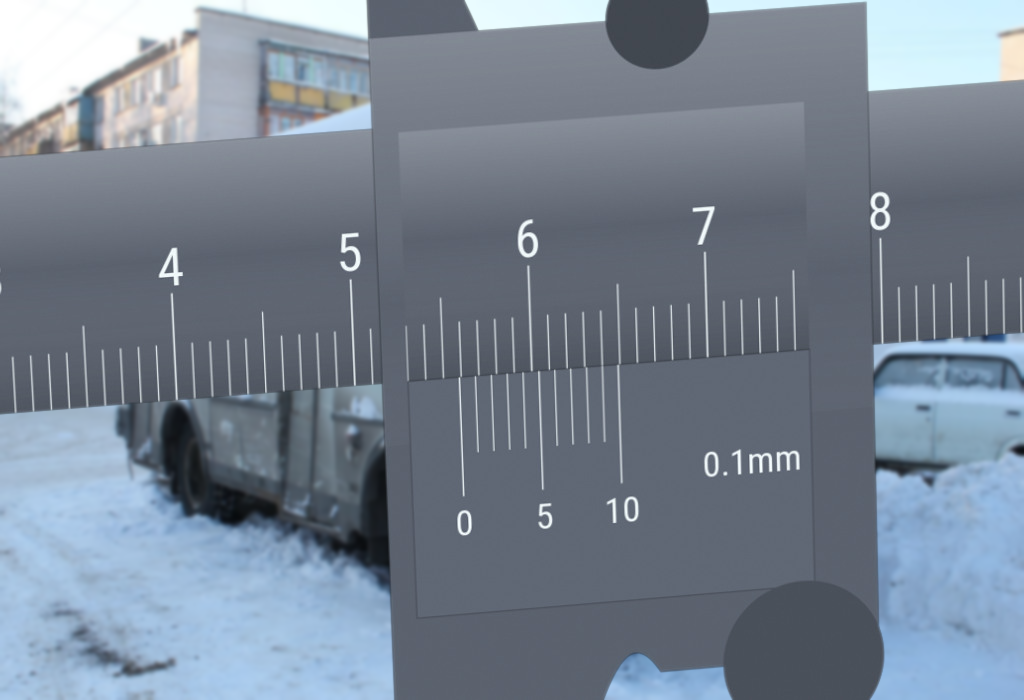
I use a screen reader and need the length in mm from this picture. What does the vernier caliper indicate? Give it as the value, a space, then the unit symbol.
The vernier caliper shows 55.9 mm
